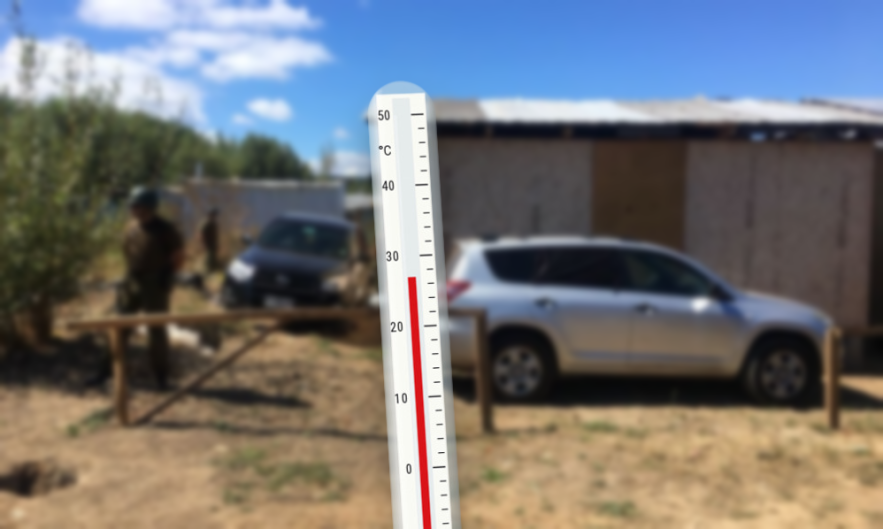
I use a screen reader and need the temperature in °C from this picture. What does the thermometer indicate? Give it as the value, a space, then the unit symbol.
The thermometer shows 27 °C
